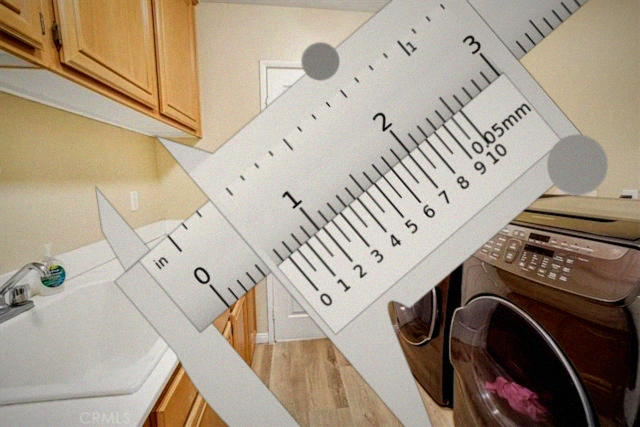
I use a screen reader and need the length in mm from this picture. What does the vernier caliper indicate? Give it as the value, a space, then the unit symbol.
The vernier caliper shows 6.6 mm
